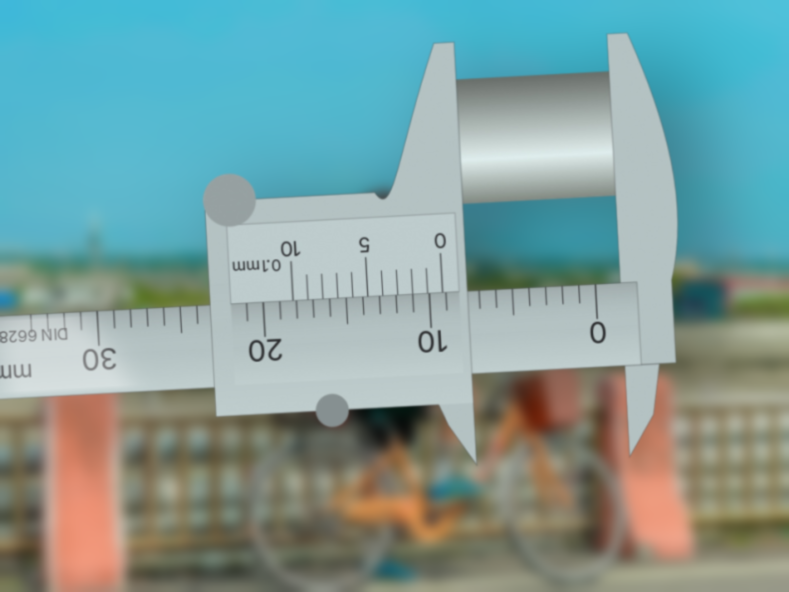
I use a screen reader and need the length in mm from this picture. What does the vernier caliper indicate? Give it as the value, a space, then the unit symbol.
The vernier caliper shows 9.2 mm
